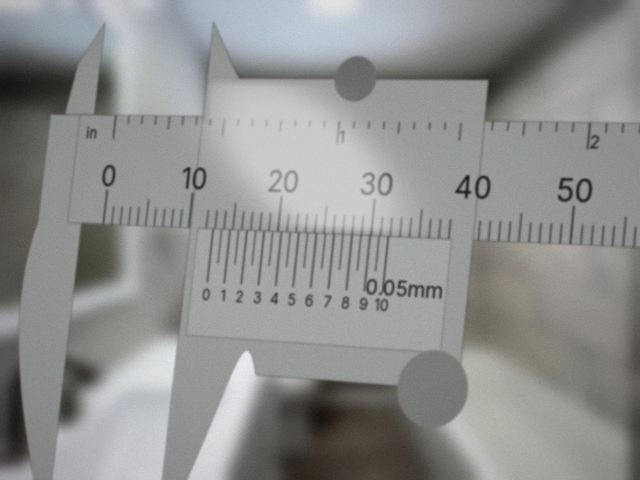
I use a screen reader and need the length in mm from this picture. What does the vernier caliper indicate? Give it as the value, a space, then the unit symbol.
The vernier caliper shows 12.8 mm
